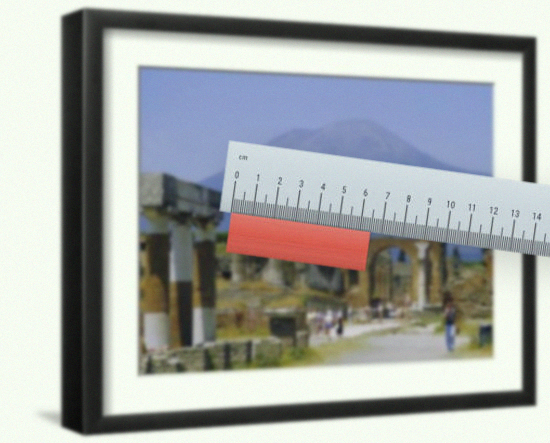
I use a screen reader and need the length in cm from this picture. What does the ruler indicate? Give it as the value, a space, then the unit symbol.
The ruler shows 6.5 cm
